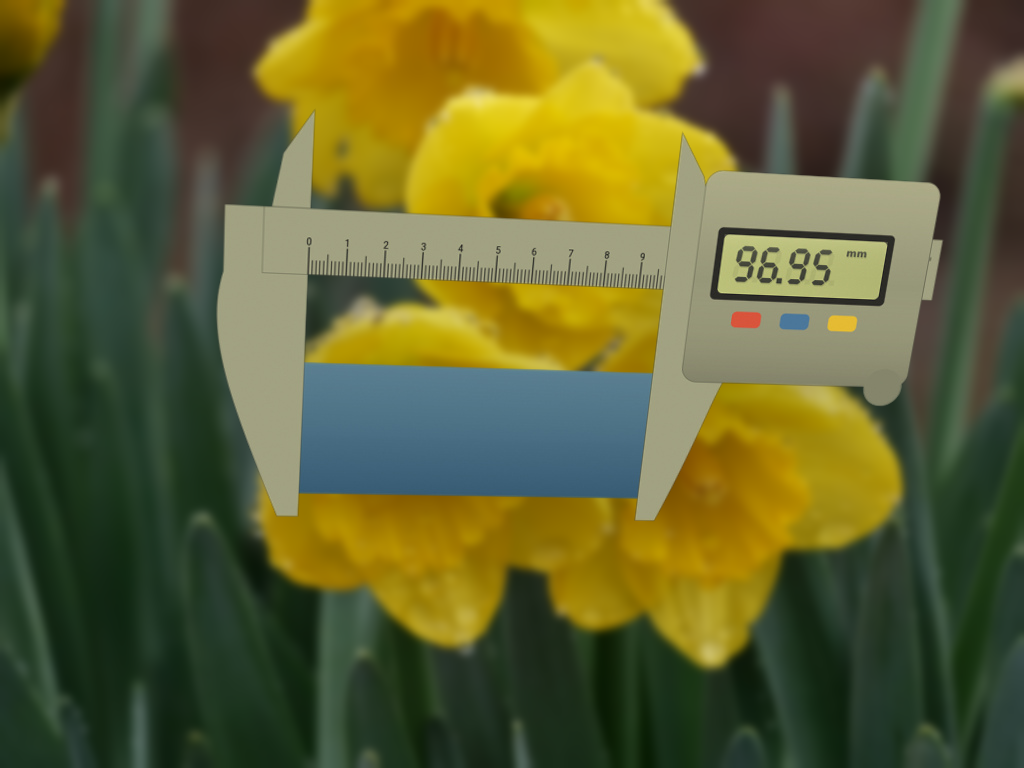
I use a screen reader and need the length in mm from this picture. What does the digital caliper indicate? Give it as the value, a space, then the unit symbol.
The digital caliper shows 96.95 mm
